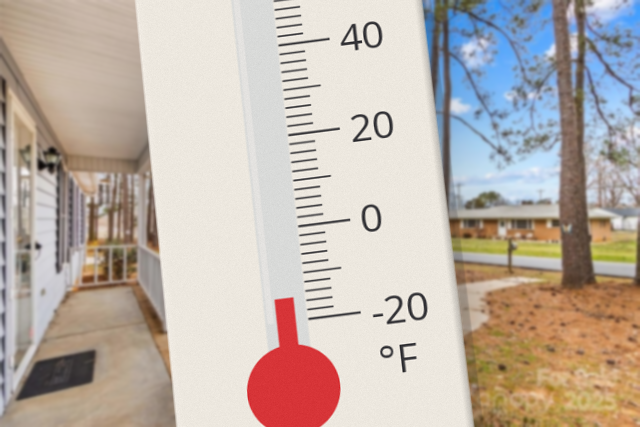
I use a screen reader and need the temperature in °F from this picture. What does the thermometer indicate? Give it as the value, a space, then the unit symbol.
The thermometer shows -15 °F
